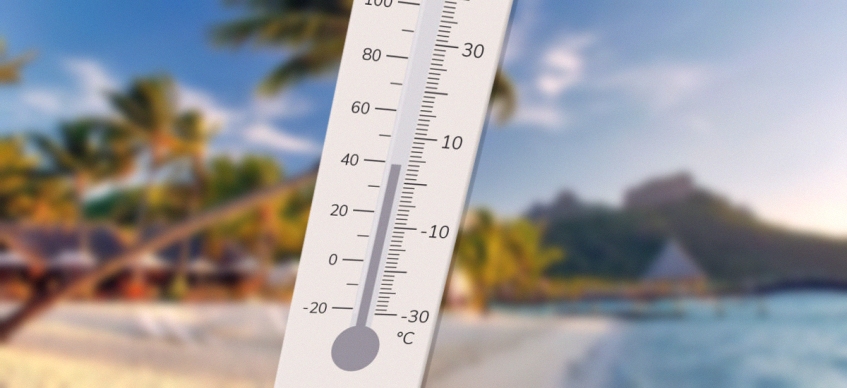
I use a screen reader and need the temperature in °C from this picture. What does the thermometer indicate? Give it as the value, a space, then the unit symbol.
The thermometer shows 4 °C
